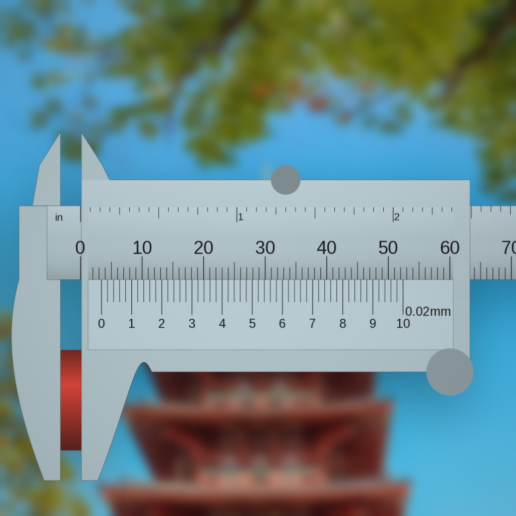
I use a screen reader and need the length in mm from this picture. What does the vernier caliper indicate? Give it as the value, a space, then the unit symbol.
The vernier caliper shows 3.4 mm
